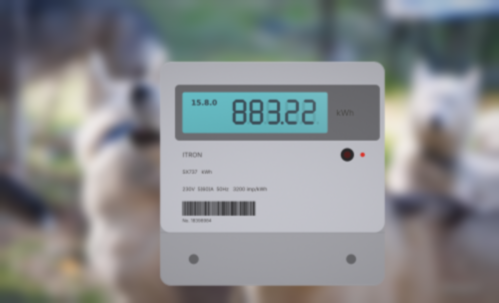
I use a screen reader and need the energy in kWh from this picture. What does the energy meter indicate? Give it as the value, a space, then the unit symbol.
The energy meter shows 883.22 kWh
